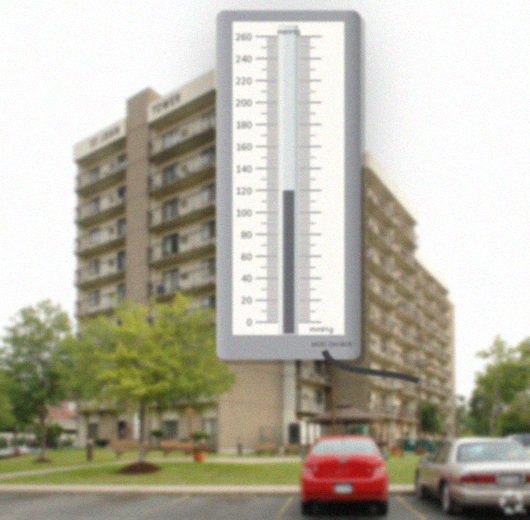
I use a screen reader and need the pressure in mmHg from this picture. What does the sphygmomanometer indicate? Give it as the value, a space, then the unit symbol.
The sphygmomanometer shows 120 mmHg
